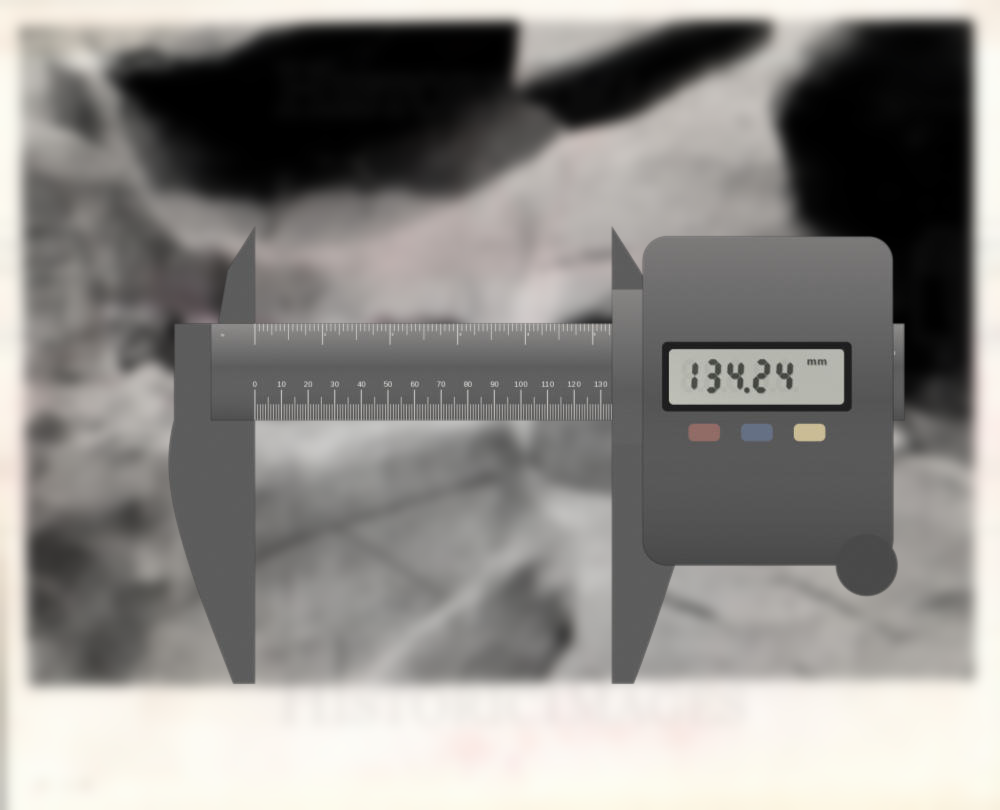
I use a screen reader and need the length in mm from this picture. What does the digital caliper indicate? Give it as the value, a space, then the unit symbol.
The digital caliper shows 134.24 mm
